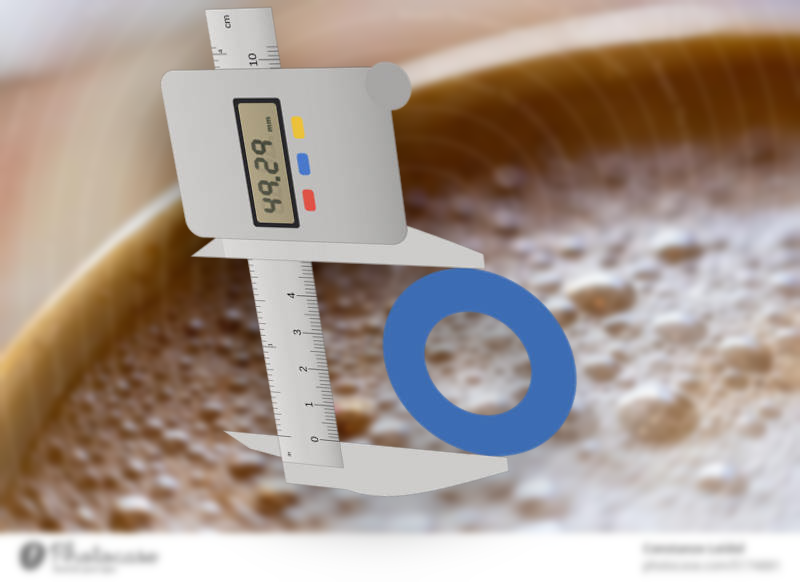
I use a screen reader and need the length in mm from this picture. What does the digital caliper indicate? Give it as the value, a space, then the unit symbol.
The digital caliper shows 49.29 mm
